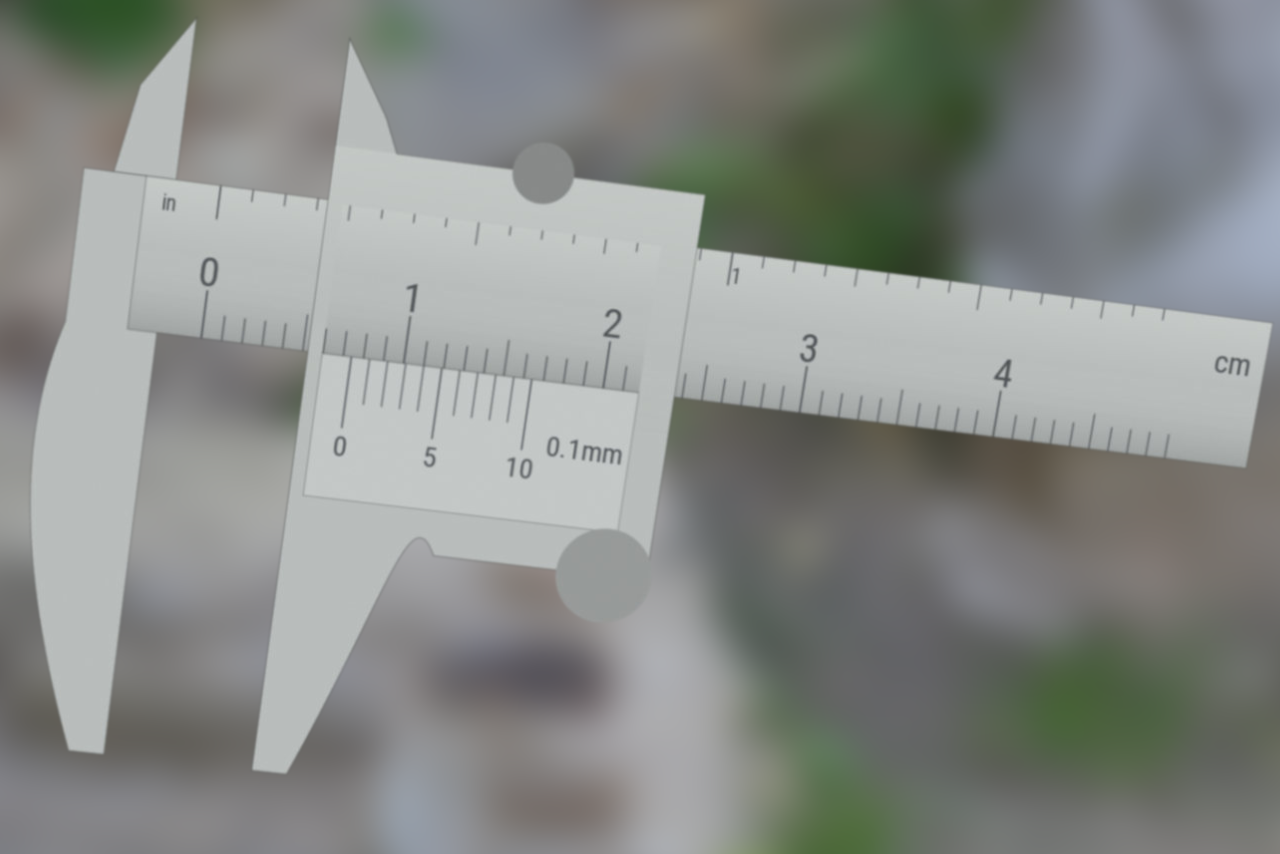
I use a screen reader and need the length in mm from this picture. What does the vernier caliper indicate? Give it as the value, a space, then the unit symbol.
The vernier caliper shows 7.4 mm
